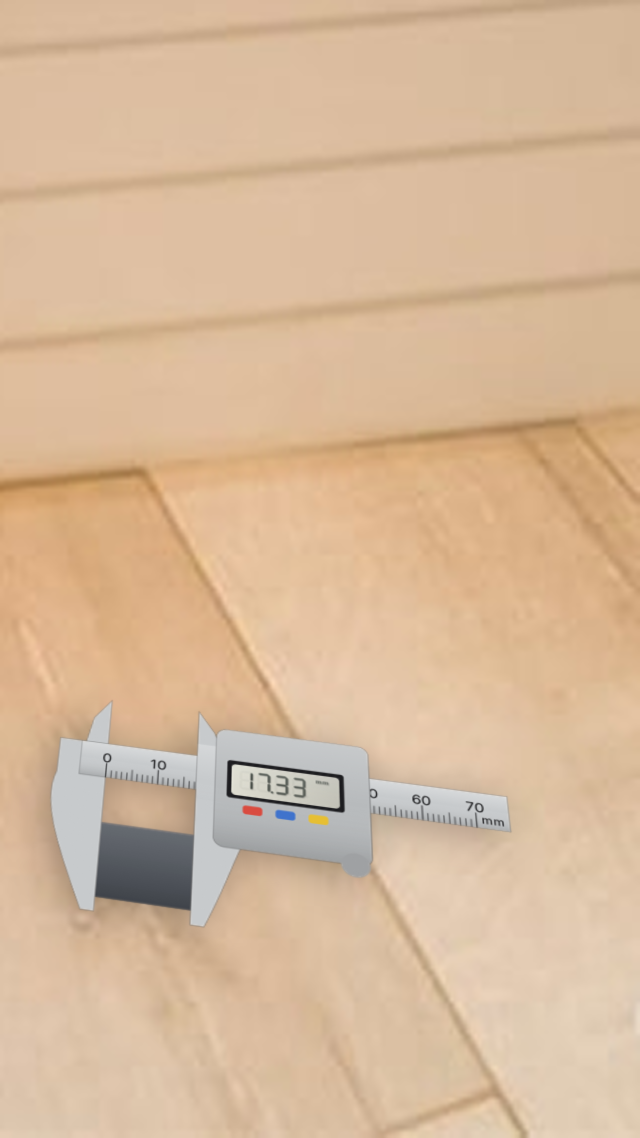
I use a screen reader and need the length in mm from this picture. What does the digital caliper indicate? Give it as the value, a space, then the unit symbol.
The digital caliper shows 17.33 mm
